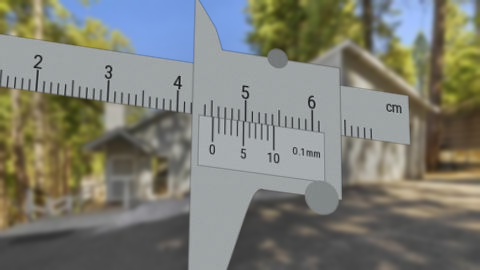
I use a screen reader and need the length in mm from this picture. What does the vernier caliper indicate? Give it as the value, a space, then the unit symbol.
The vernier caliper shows 45.2 mm
